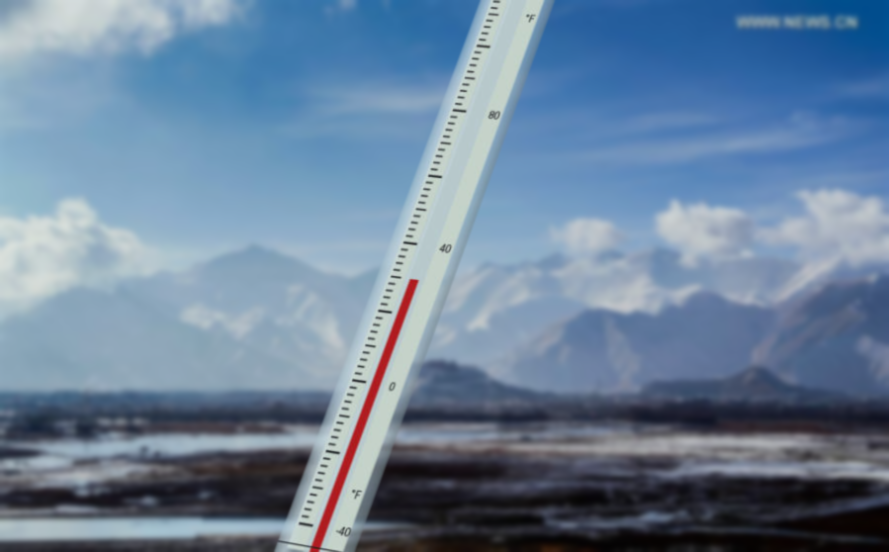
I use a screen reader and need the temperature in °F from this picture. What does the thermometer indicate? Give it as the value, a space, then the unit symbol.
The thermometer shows 30 °F
